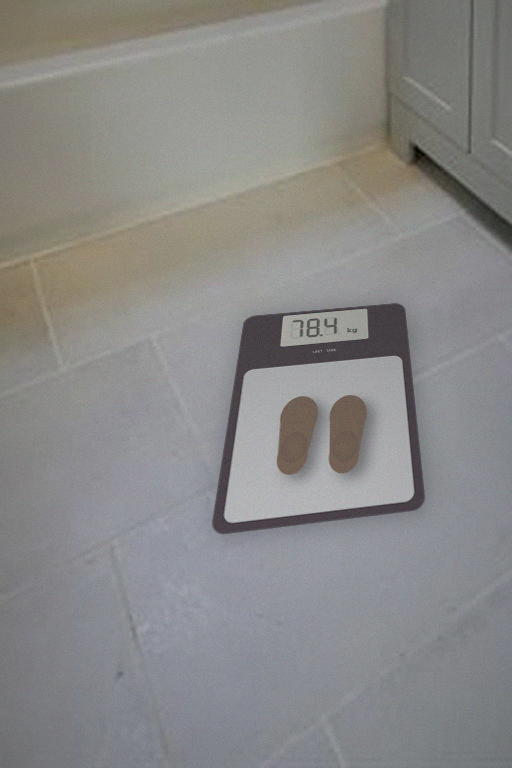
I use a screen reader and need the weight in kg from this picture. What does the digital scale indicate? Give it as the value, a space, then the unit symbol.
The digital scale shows 78.4 kg
